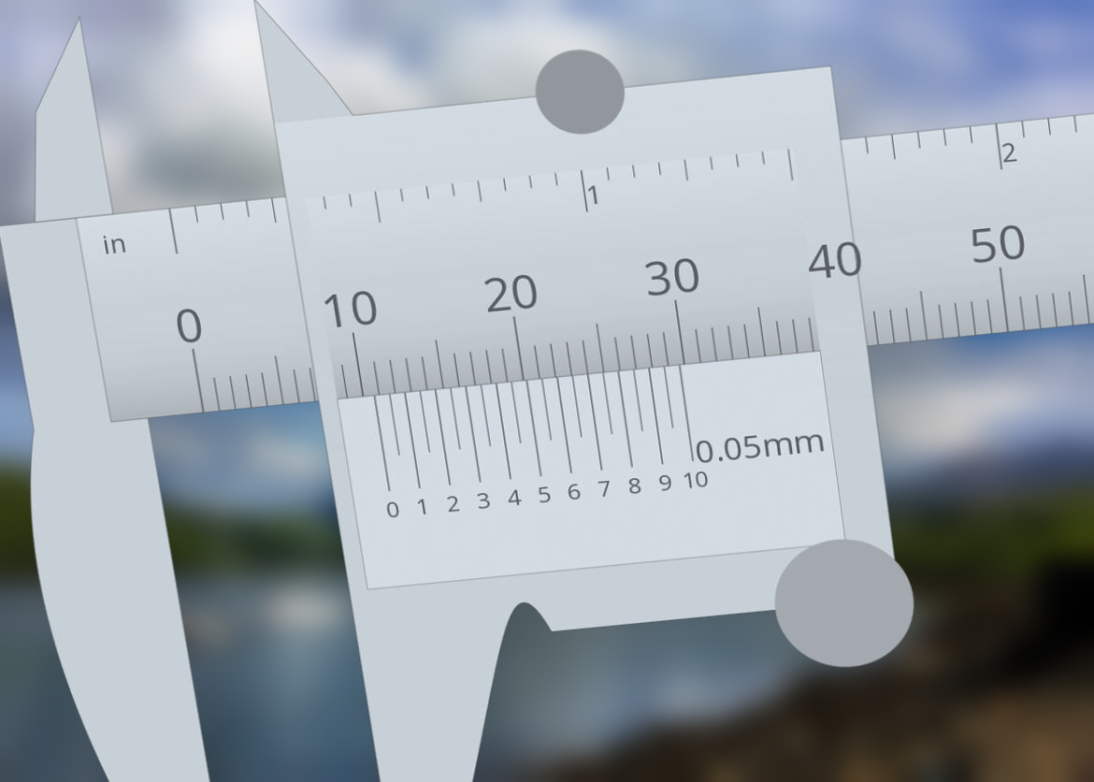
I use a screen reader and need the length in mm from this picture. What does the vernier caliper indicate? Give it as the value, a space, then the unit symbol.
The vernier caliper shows 10.7 mm
